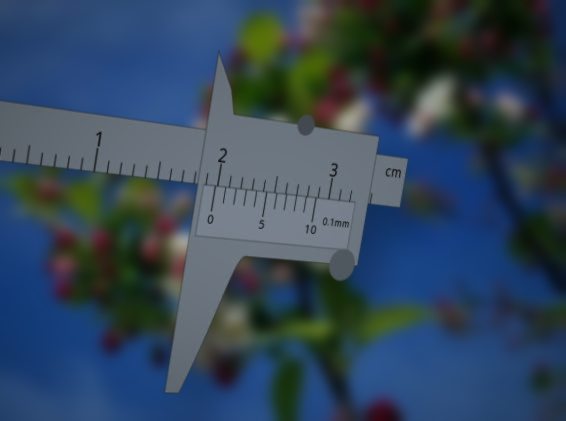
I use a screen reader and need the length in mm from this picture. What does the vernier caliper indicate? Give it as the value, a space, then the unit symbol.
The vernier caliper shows 19.8 mm
